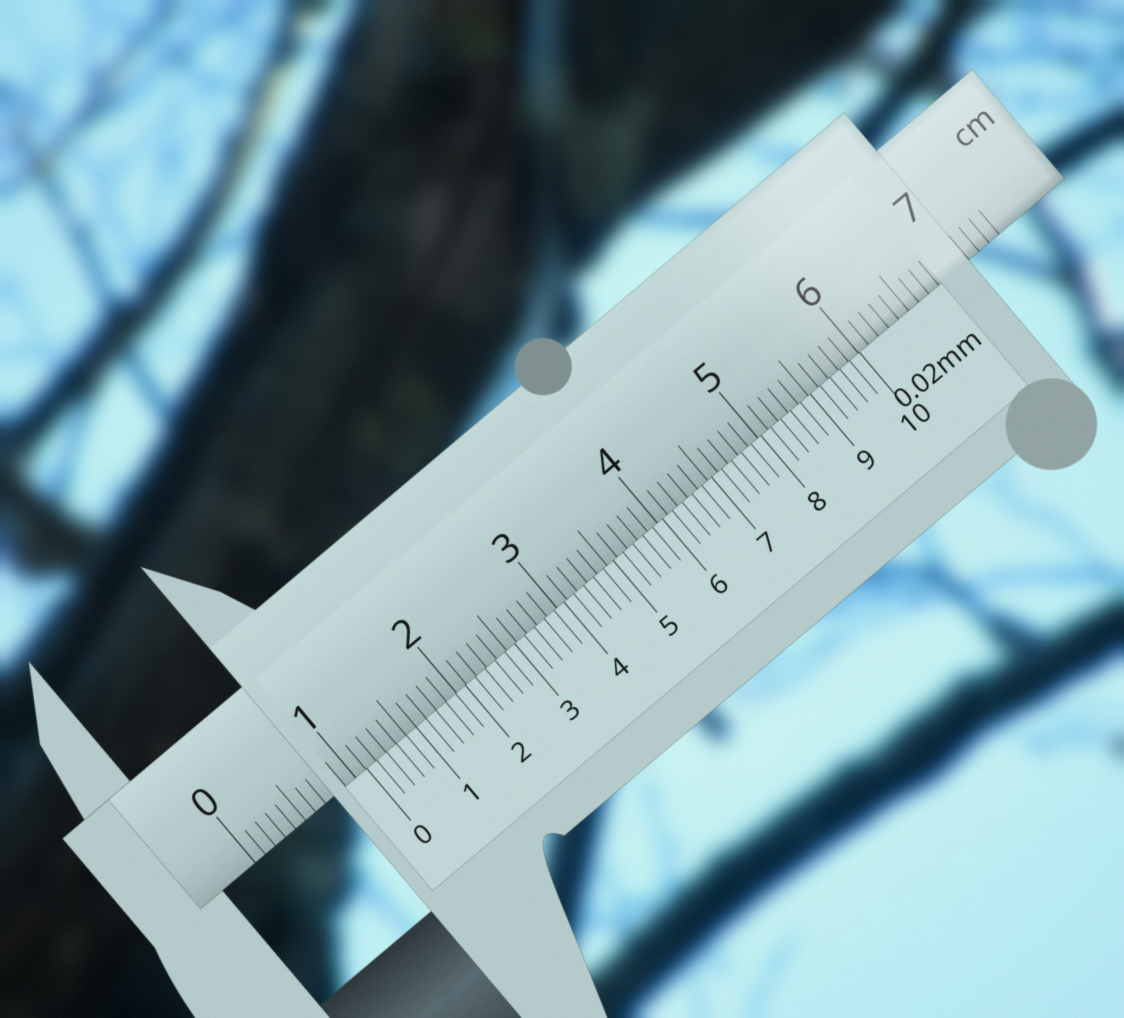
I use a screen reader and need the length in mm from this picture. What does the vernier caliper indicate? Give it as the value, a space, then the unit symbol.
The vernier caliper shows 11.1 mm
